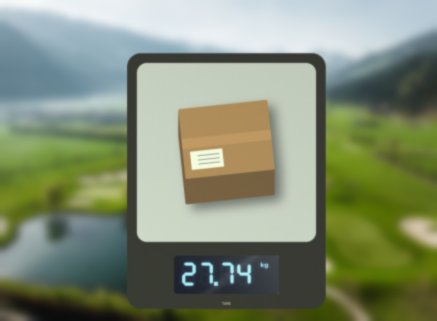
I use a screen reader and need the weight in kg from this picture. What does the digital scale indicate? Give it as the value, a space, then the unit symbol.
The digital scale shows 27.74 kg
